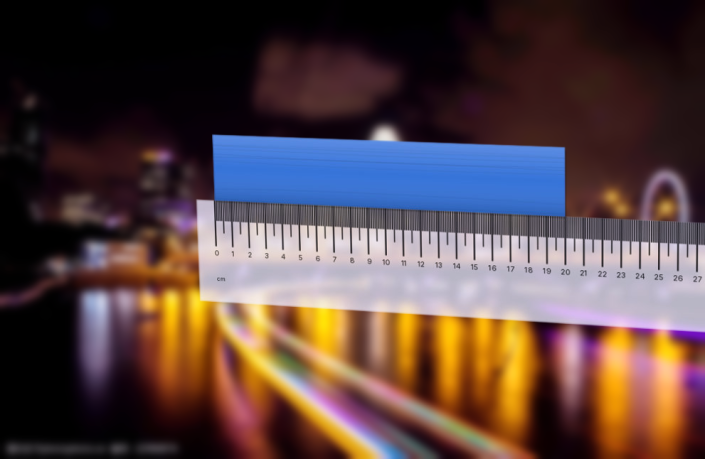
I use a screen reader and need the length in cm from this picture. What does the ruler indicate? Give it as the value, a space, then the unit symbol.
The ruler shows 20 cm
